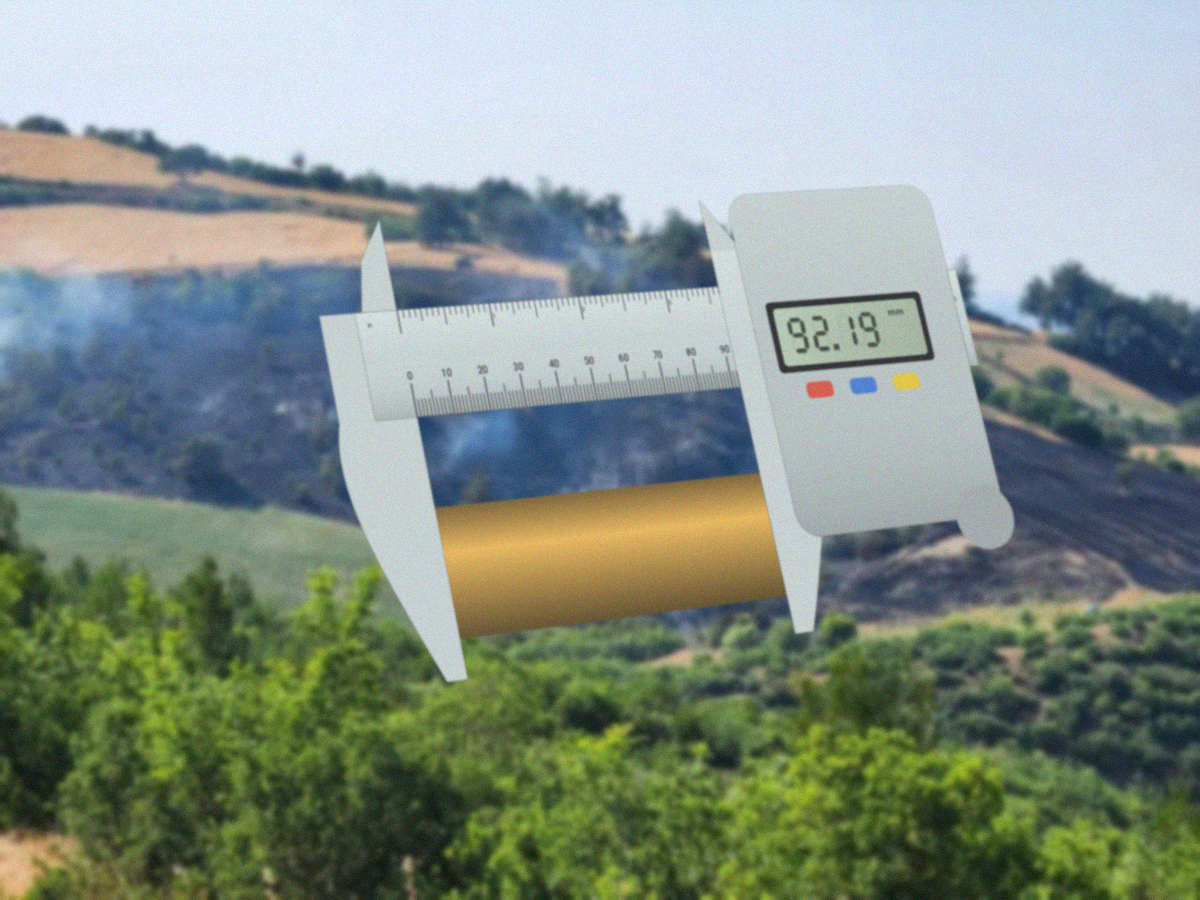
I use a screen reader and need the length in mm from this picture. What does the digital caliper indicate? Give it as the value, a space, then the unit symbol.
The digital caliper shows 92.19 mm
